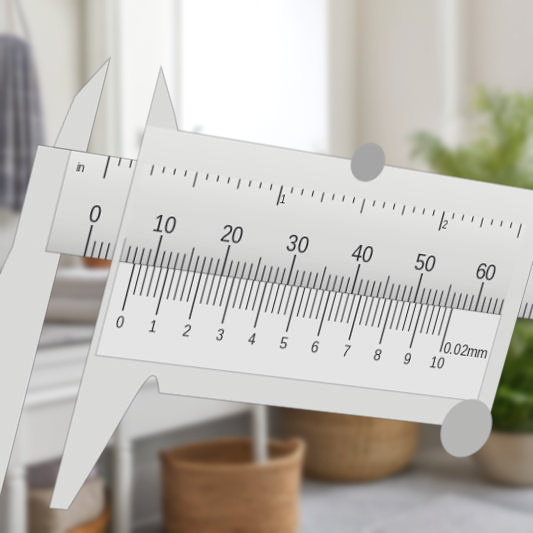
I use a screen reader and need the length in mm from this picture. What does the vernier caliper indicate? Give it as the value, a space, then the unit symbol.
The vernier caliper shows 7.2 mm
